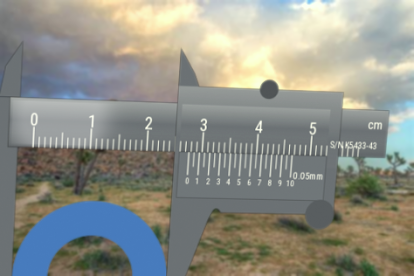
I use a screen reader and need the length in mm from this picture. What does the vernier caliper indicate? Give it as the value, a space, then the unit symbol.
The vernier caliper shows 27.6 mm
